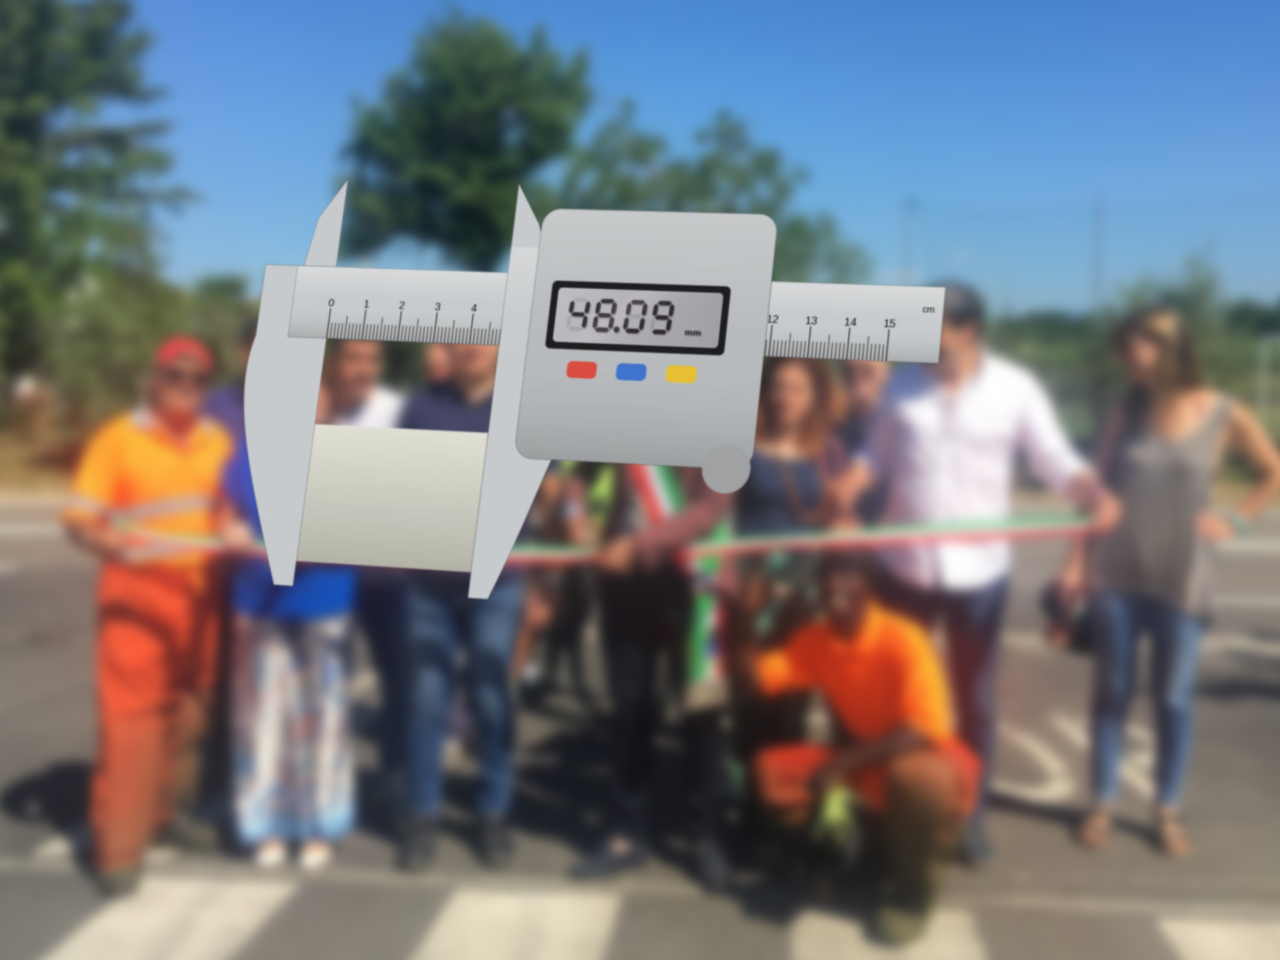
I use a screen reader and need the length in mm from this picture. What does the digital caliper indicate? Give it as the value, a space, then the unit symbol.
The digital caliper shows 48.09 mm
